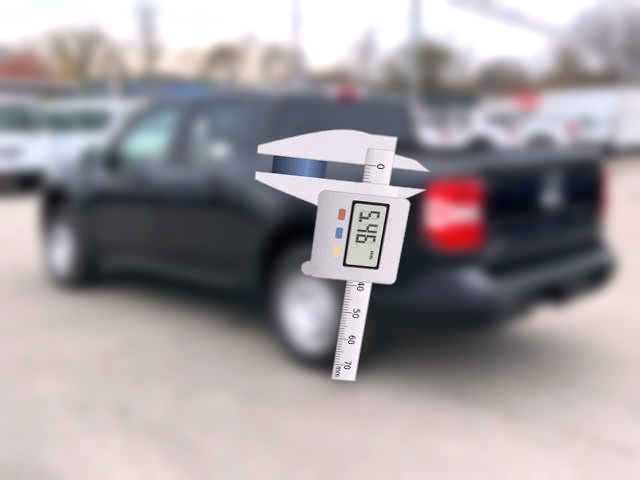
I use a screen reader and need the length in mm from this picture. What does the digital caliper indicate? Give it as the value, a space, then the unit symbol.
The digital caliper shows 5.46 mm
